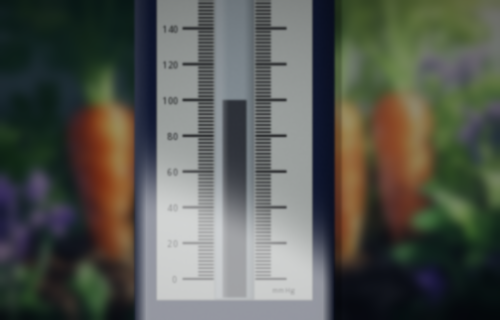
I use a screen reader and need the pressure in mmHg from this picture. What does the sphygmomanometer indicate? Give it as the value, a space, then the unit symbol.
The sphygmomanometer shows 100 mmHg
